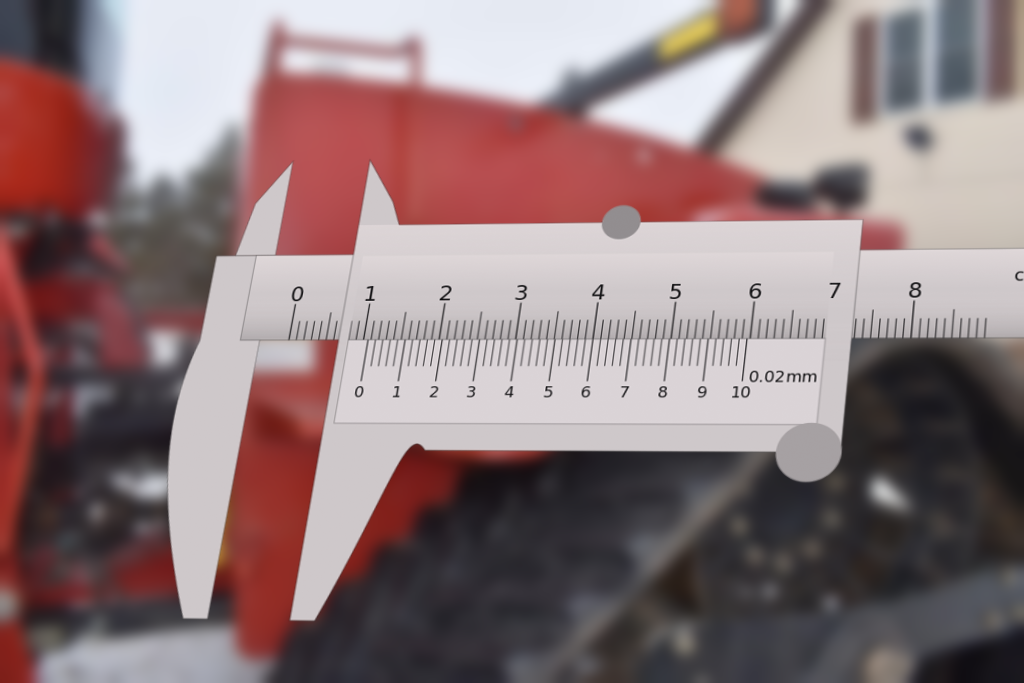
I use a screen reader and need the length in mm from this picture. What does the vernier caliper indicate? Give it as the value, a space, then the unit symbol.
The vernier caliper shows 10.6 mm
